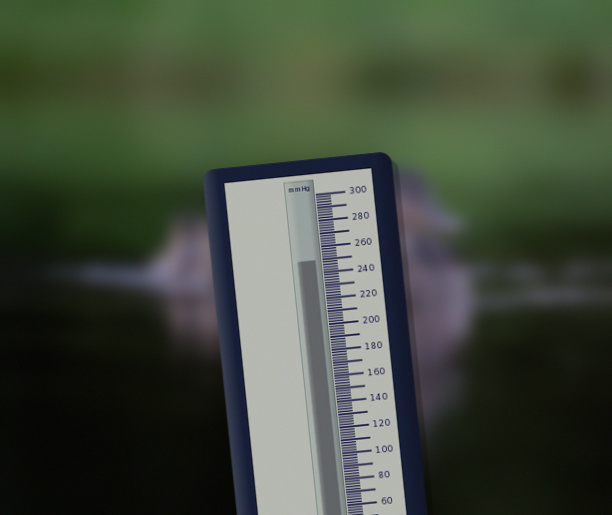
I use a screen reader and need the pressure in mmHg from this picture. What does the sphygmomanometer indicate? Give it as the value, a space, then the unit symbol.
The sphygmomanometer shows 250 mmHg
